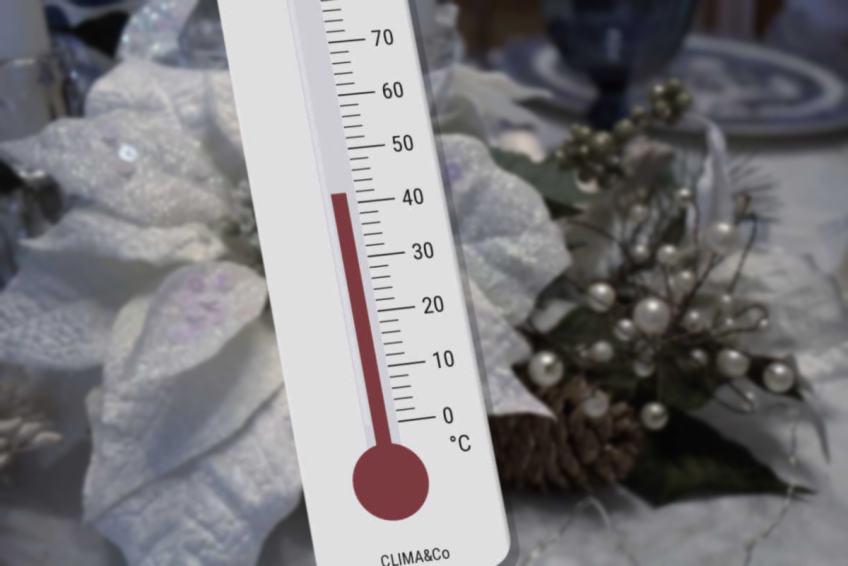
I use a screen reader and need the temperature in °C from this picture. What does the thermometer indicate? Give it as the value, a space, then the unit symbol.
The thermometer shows 42 °C
